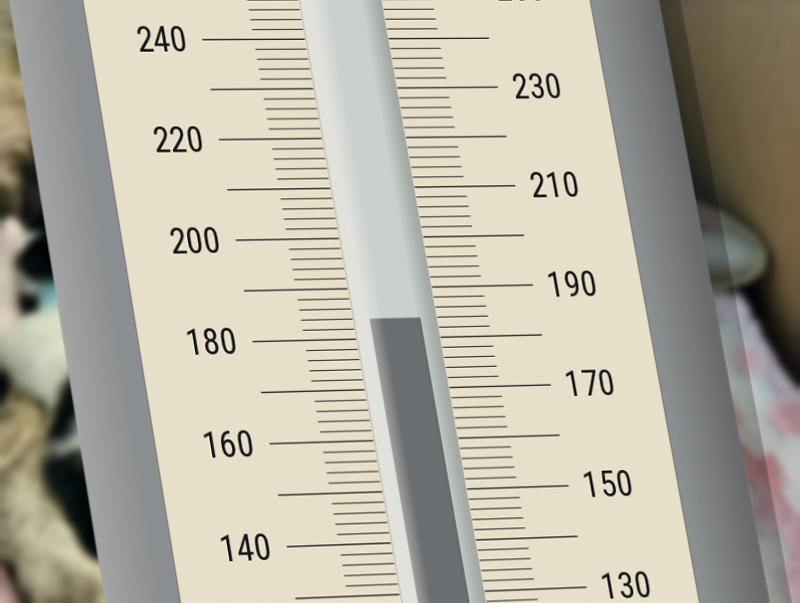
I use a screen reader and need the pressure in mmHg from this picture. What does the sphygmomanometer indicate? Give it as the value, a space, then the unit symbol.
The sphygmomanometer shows 184 mmHg
